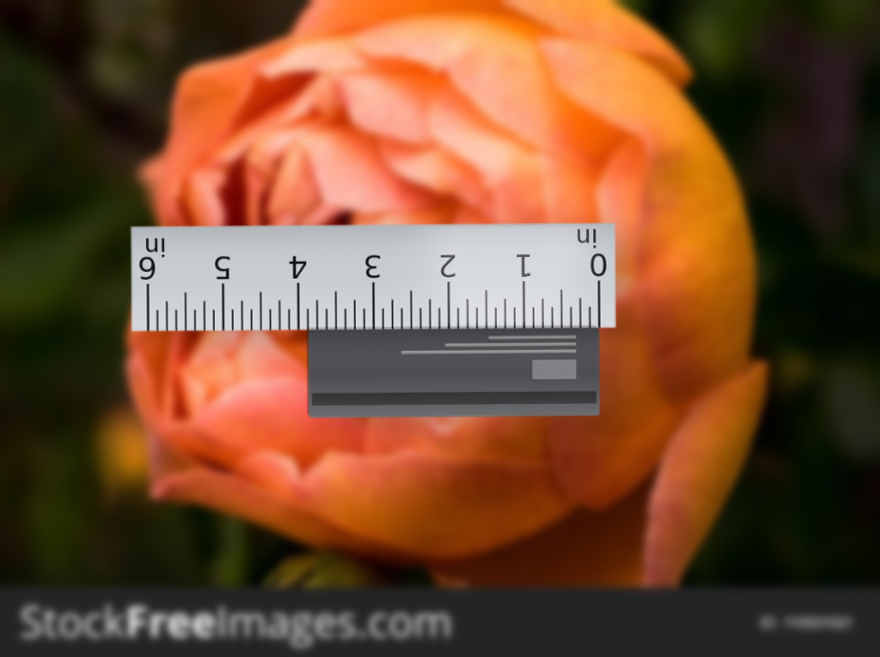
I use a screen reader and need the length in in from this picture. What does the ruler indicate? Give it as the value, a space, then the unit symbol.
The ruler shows 3.875 in
